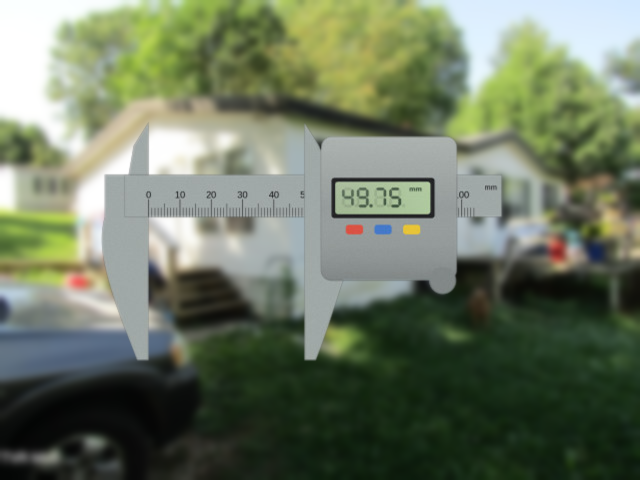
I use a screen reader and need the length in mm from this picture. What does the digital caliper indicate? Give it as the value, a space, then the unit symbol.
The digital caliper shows 49.75 mm
